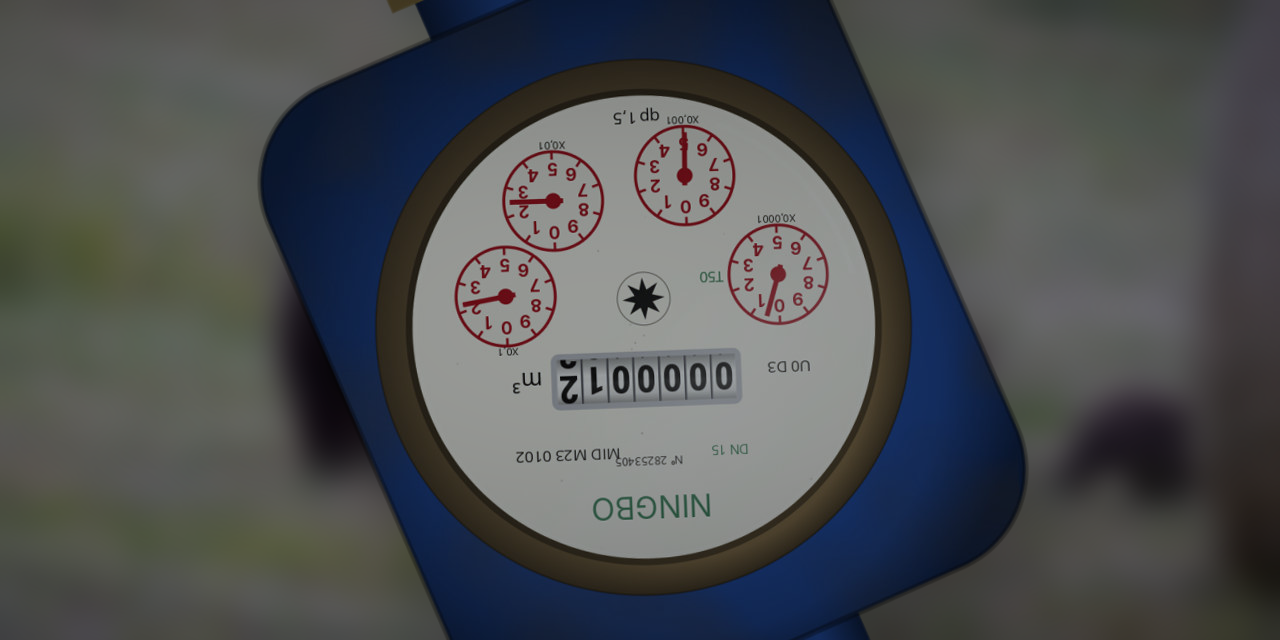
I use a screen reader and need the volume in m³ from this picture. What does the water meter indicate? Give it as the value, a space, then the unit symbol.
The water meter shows 12.2250 m³
